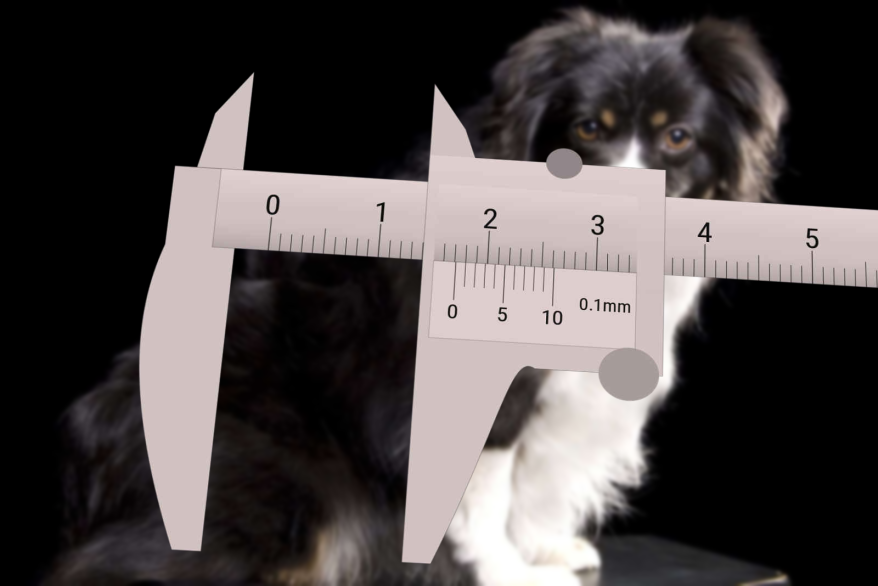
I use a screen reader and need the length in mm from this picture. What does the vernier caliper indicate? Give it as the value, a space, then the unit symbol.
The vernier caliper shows 17.1 mm
